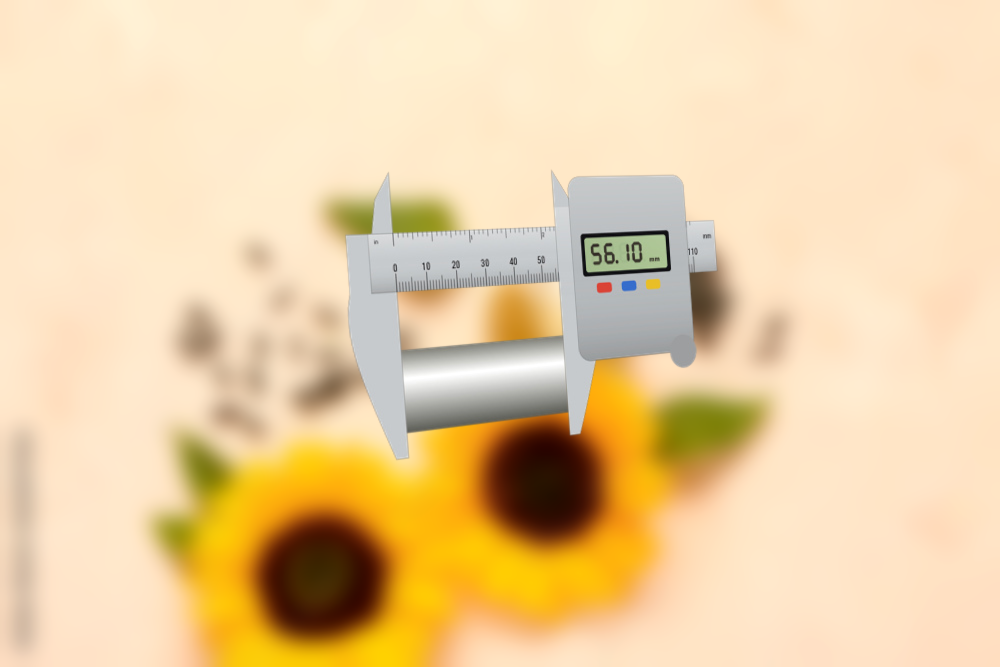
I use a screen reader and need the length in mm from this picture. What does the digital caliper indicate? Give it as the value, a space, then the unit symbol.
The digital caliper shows 56.10 mm
